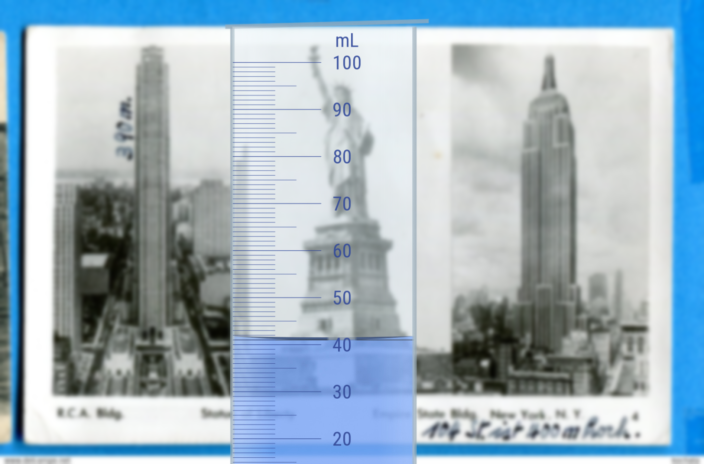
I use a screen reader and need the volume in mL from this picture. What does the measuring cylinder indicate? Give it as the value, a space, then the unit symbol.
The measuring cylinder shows 41 mL
